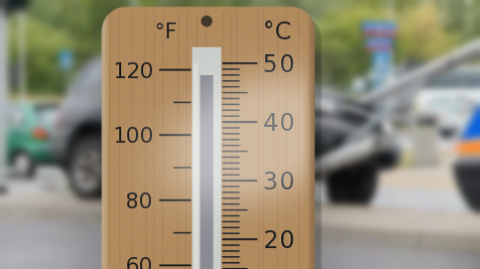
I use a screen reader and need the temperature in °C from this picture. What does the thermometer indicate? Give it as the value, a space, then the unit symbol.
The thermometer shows 48 °C
